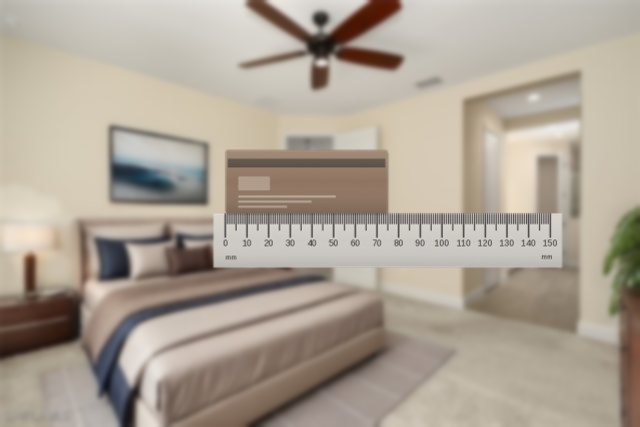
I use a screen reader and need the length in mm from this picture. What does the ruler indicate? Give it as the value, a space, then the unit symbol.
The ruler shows 75 mm
